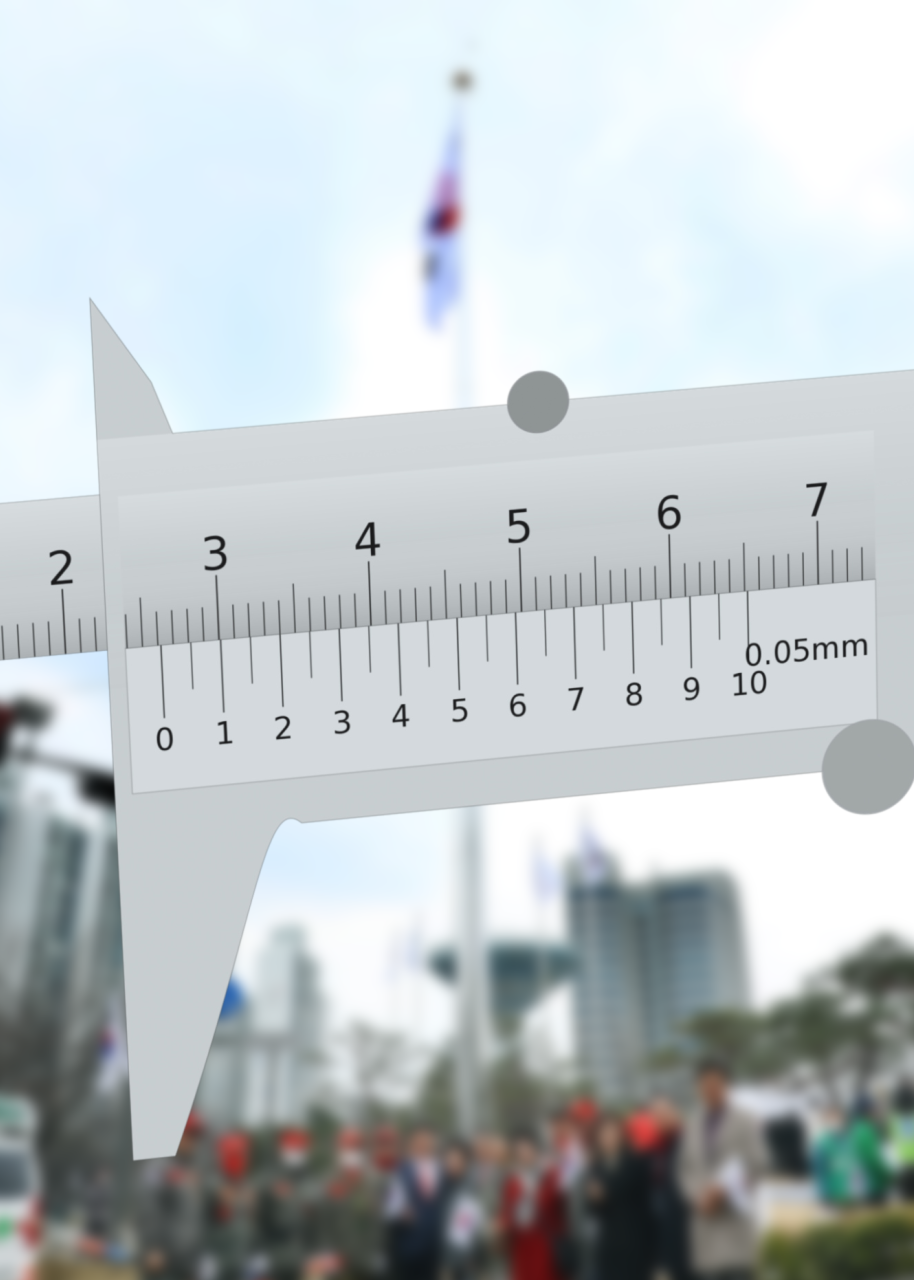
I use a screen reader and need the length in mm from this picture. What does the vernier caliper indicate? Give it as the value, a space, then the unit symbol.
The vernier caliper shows 26.2 mm
